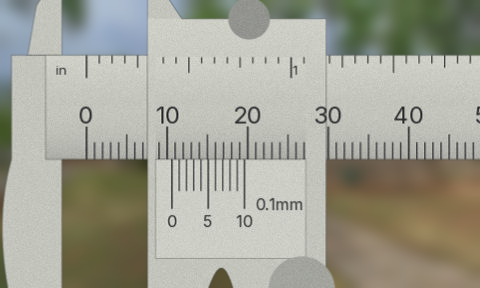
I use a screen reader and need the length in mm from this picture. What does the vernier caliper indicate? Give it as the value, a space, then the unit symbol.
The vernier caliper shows 10.6 mm
